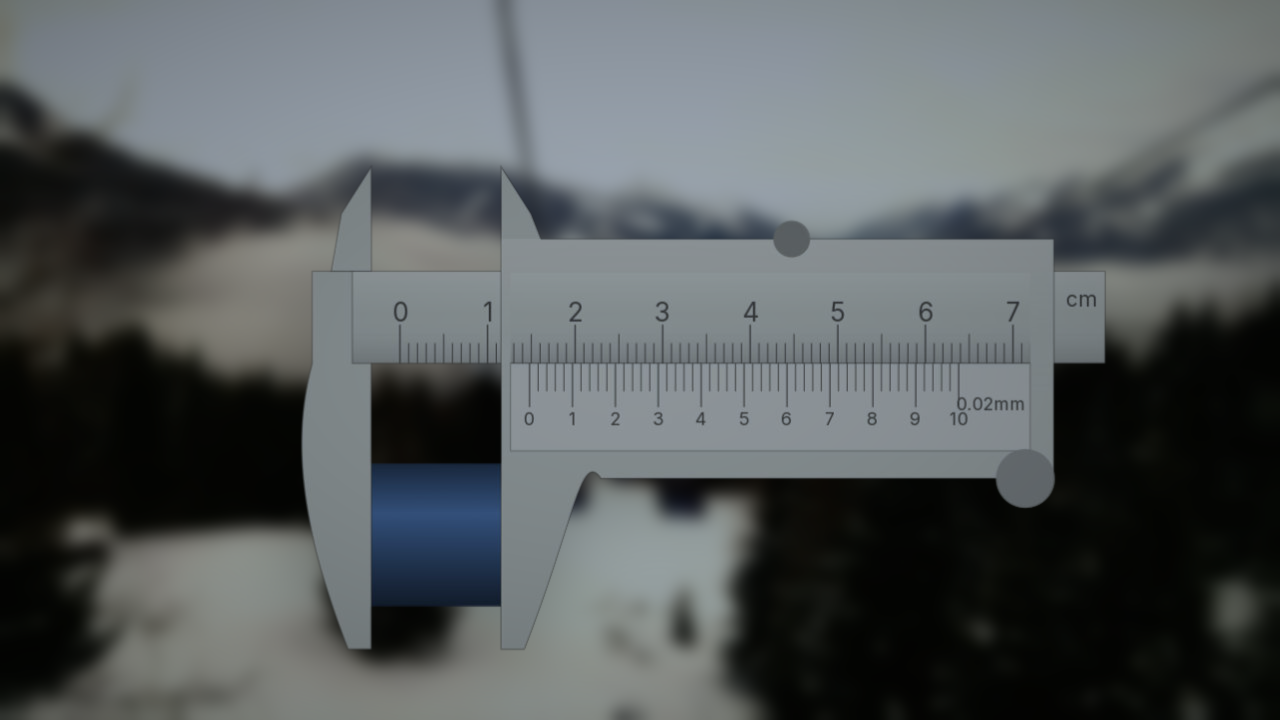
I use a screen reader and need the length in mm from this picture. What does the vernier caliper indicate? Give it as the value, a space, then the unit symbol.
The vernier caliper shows 14.8 mm
